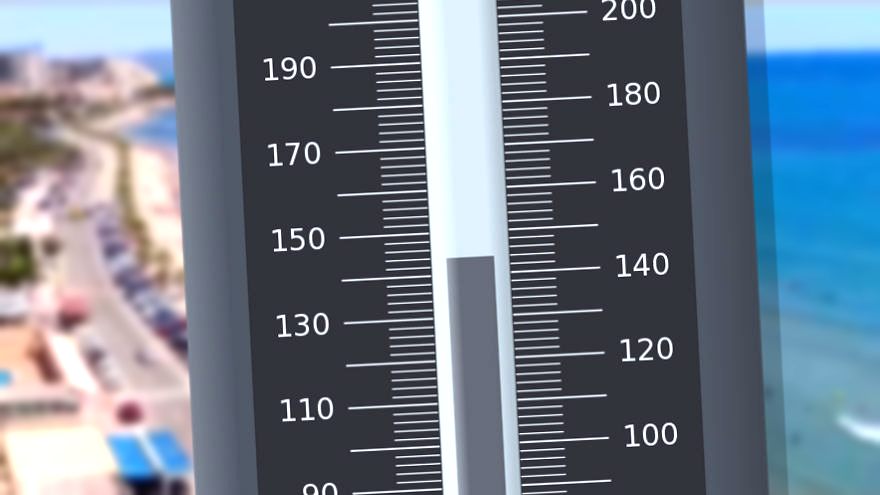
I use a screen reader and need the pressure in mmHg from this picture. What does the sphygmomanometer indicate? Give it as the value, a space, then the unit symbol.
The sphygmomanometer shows 144 mmHg
